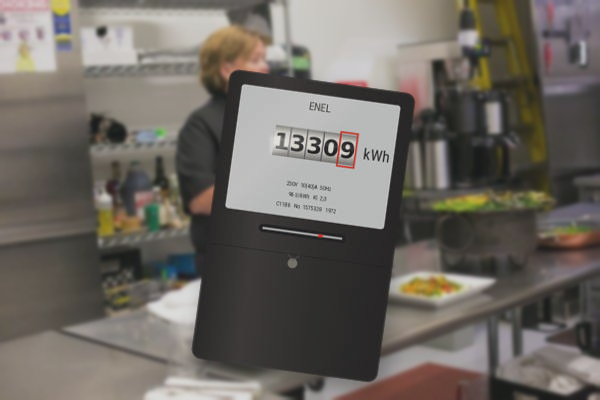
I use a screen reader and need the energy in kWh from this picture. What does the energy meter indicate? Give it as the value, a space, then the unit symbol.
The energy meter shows 1330.9 kWh
